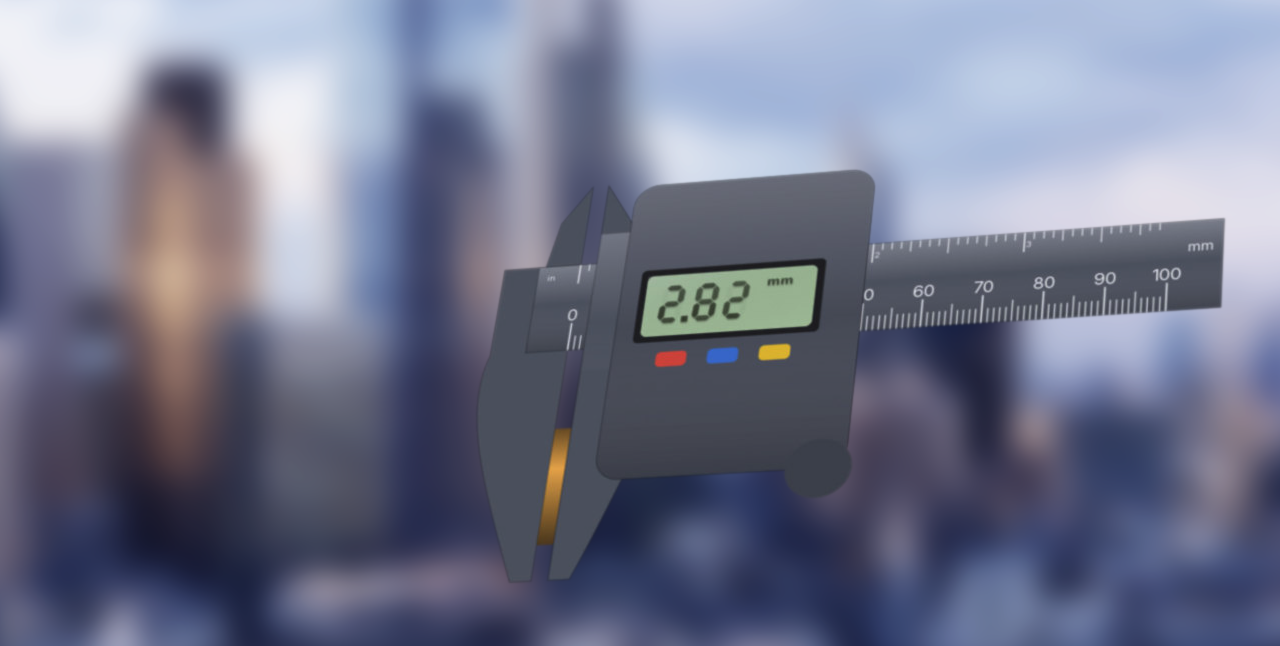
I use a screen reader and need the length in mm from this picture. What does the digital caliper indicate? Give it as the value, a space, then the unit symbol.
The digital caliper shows 2.82 mm
